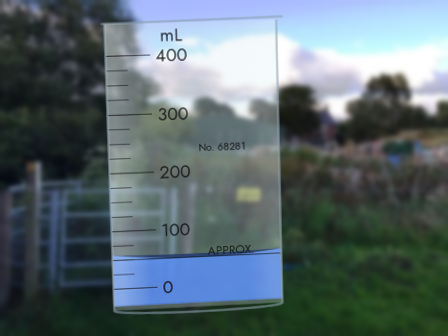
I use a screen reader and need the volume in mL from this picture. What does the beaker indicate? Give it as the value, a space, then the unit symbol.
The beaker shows 50 mL
